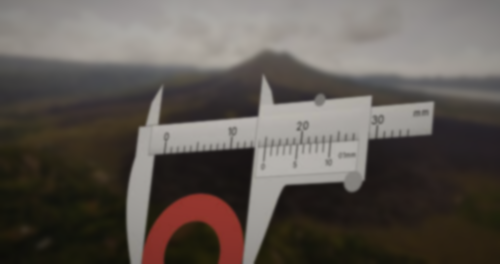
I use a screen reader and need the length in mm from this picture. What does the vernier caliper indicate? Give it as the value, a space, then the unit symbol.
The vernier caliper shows 15.0 mm
